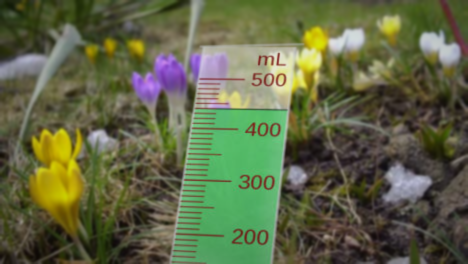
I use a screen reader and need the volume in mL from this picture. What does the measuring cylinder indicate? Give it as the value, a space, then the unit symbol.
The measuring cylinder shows 440 mL
